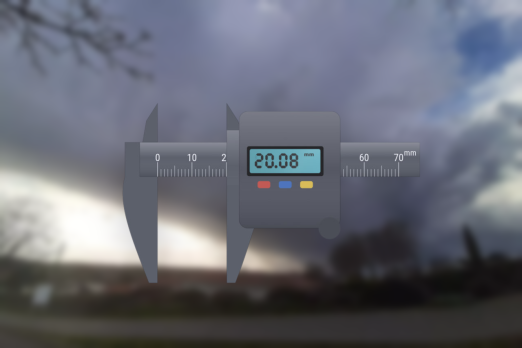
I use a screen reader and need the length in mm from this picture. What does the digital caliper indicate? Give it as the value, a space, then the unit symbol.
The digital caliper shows 20.08 mm
